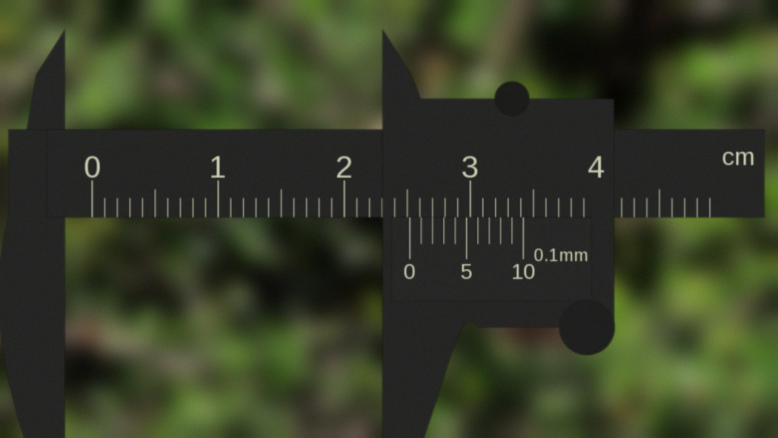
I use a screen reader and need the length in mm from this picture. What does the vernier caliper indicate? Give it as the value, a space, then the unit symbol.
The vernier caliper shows 25.2 mm
